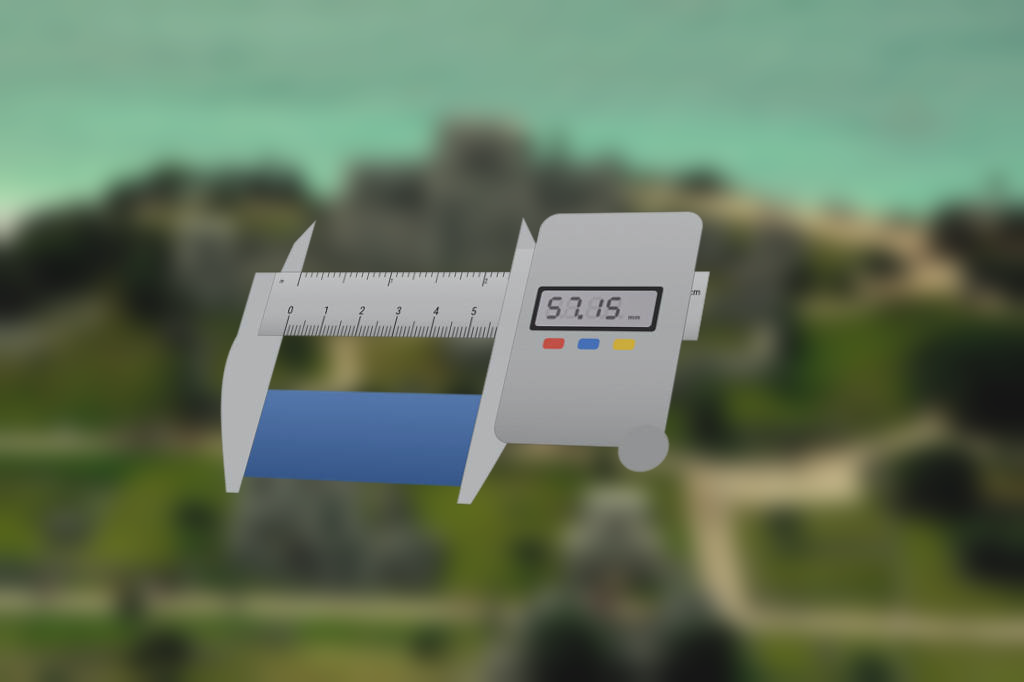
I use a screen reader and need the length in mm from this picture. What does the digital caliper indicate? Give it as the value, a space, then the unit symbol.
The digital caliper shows 57.15 mm
